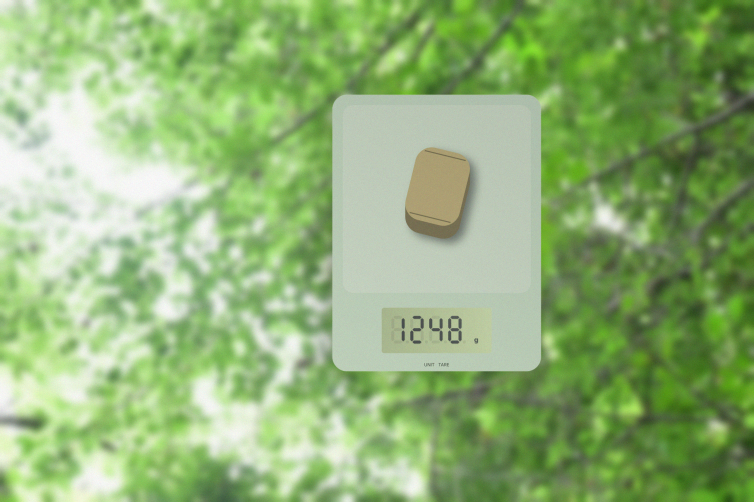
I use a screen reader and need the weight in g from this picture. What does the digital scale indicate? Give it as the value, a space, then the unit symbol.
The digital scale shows 1248 g
